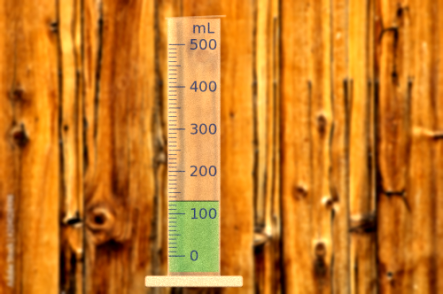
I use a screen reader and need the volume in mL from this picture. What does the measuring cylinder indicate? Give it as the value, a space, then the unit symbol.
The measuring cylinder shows 130 mL
